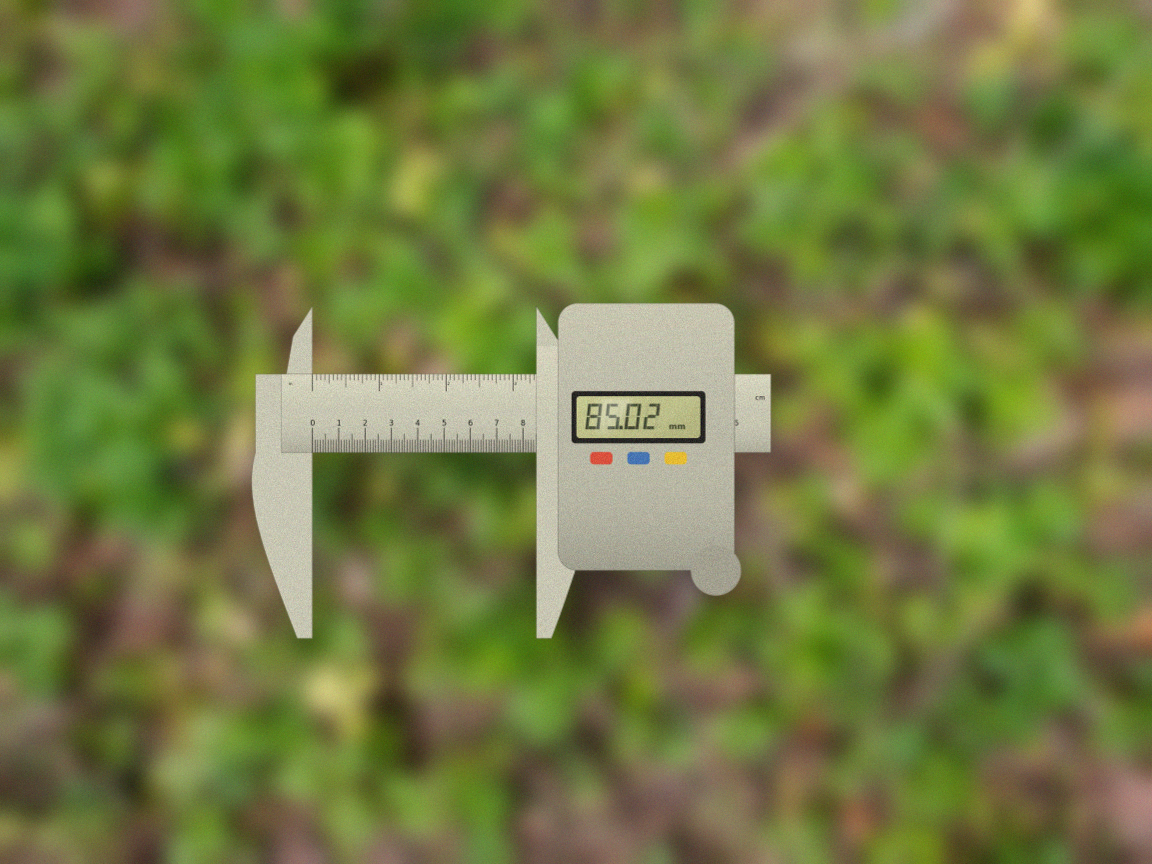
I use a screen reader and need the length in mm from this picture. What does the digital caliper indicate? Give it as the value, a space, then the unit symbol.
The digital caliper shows 85.02 mm
